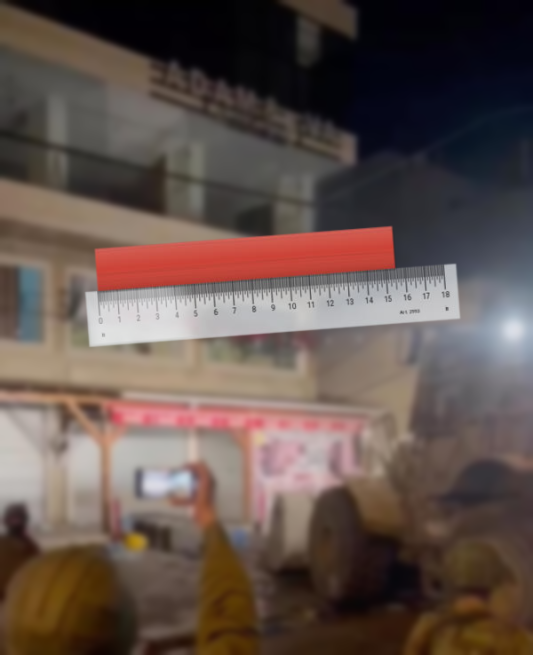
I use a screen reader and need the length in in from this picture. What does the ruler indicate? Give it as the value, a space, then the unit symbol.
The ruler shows 15.5 in
